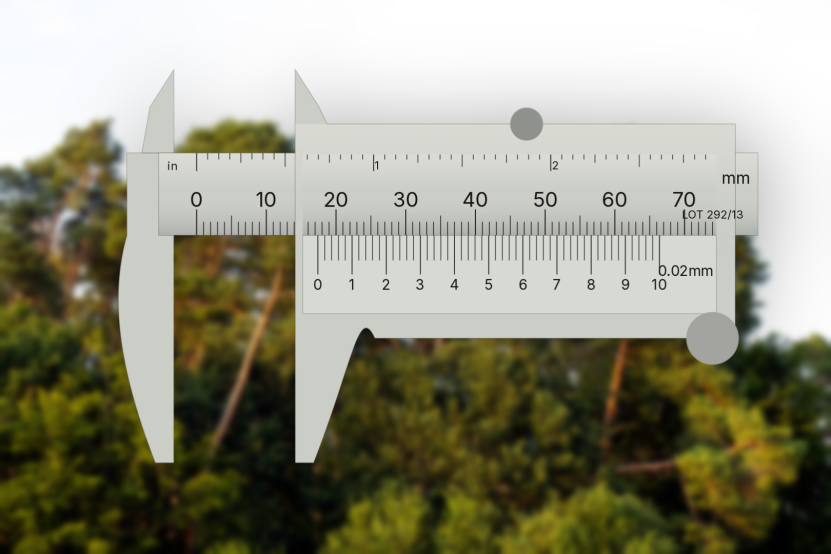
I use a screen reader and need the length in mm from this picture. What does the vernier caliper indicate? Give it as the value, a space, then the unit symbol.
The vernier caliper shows 17.4 mm
